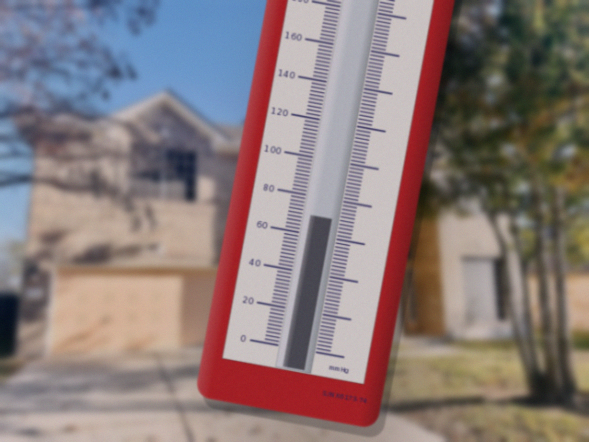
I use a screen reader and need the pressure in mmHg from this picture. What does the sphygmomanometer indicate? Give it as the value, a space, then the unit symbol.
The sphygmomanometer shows 70 mmHg
